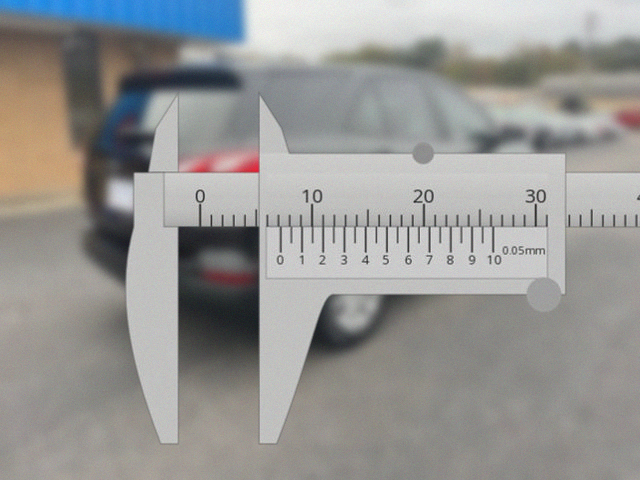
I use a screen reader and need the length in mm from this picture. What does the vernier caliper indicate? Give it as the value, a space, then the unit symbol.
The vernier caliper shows 7.2 mm
